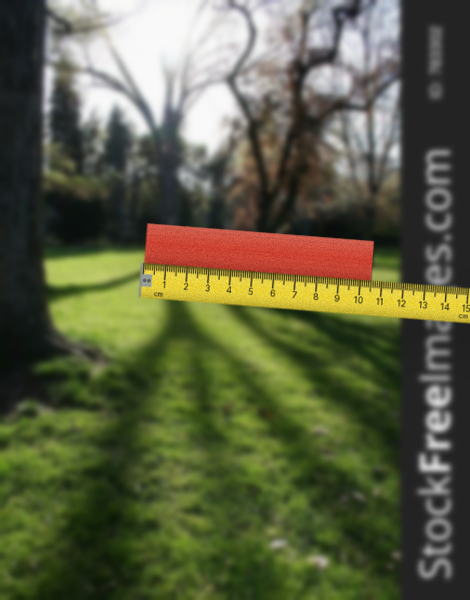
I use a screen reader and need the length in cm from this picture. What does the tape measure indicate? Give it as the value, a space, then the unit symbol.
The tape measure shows 10.5 cm
